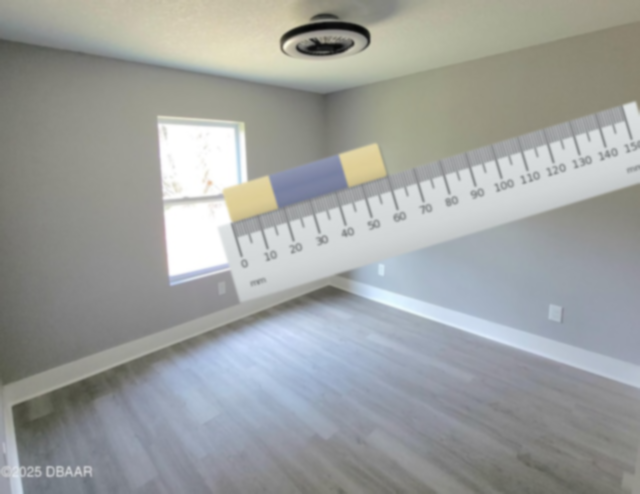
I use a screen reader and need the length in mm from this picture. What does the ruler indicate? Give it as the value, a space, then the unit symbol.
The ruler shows 60 mm
